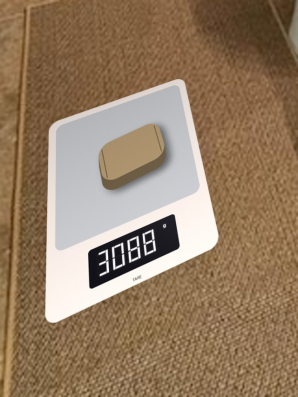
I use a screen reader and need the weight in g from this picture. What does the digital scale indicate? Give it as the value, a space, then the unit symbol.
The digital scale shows 3088 g
